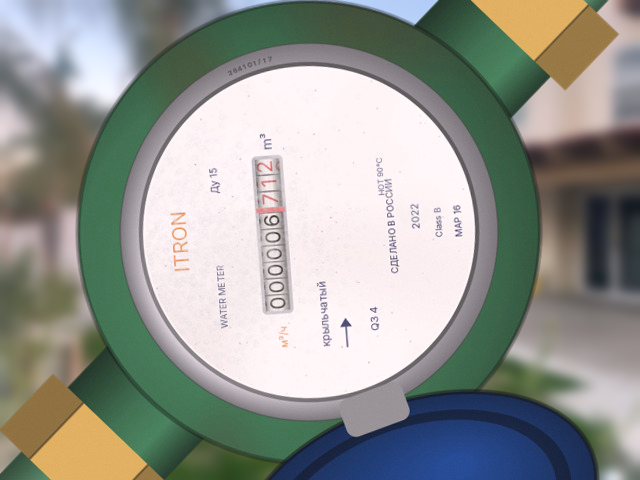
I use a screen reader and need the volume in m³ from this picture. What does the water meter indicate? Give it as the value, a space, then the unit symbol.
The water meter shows 6.712 m³
